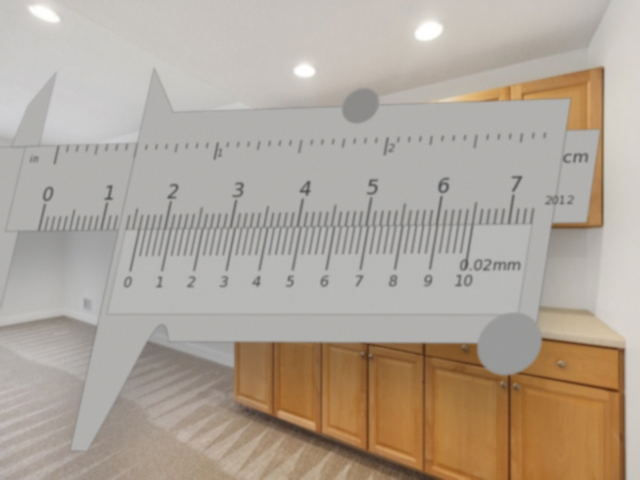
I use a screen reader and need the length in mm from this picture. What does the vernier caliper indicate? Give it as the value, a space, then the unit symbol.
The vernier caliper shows 16.0 mm
